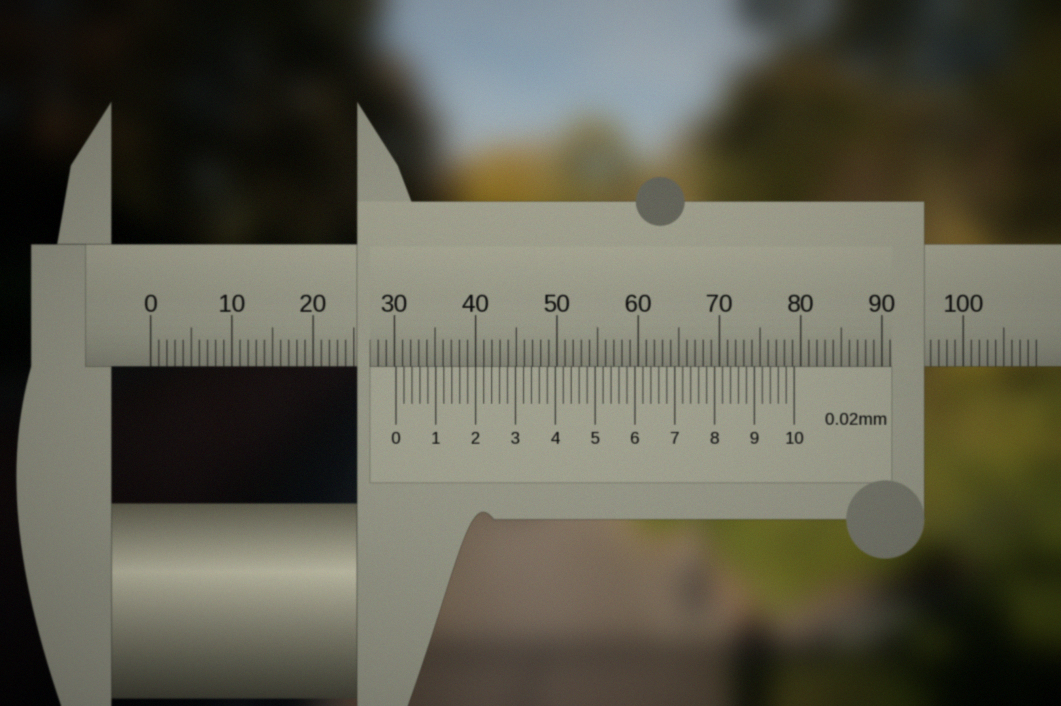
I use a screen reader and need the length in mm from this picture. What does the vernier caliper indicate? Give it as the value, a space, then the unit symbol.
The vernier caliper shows 30.2 mm
